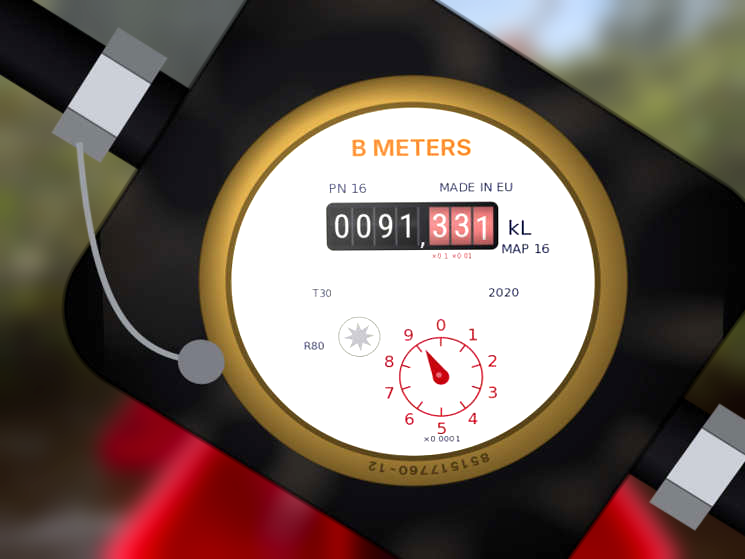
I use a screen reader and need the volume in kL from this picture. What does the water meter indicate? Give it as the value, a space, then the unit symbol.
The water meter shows 91.3309 kL
